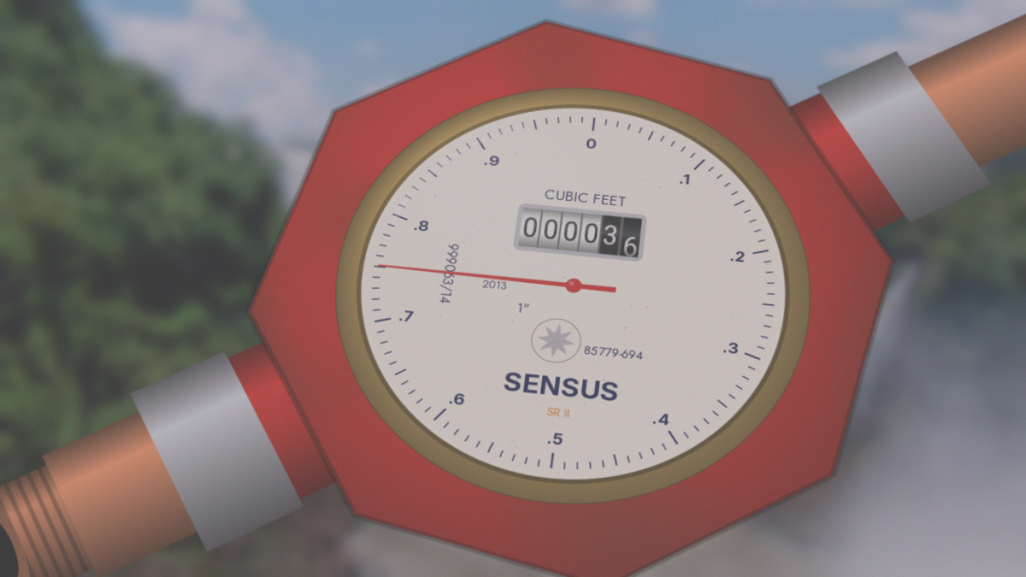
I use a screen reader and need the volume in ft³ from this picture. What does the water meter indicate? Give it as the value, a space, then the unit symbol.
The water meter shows 35.75 ft³
